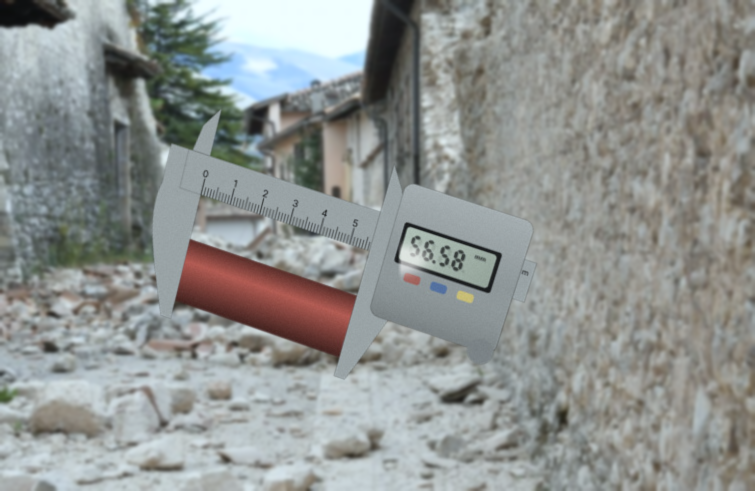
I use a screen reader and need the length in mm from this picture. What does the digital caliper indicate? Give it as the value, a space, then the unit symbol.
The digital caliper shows 56.58 mm
